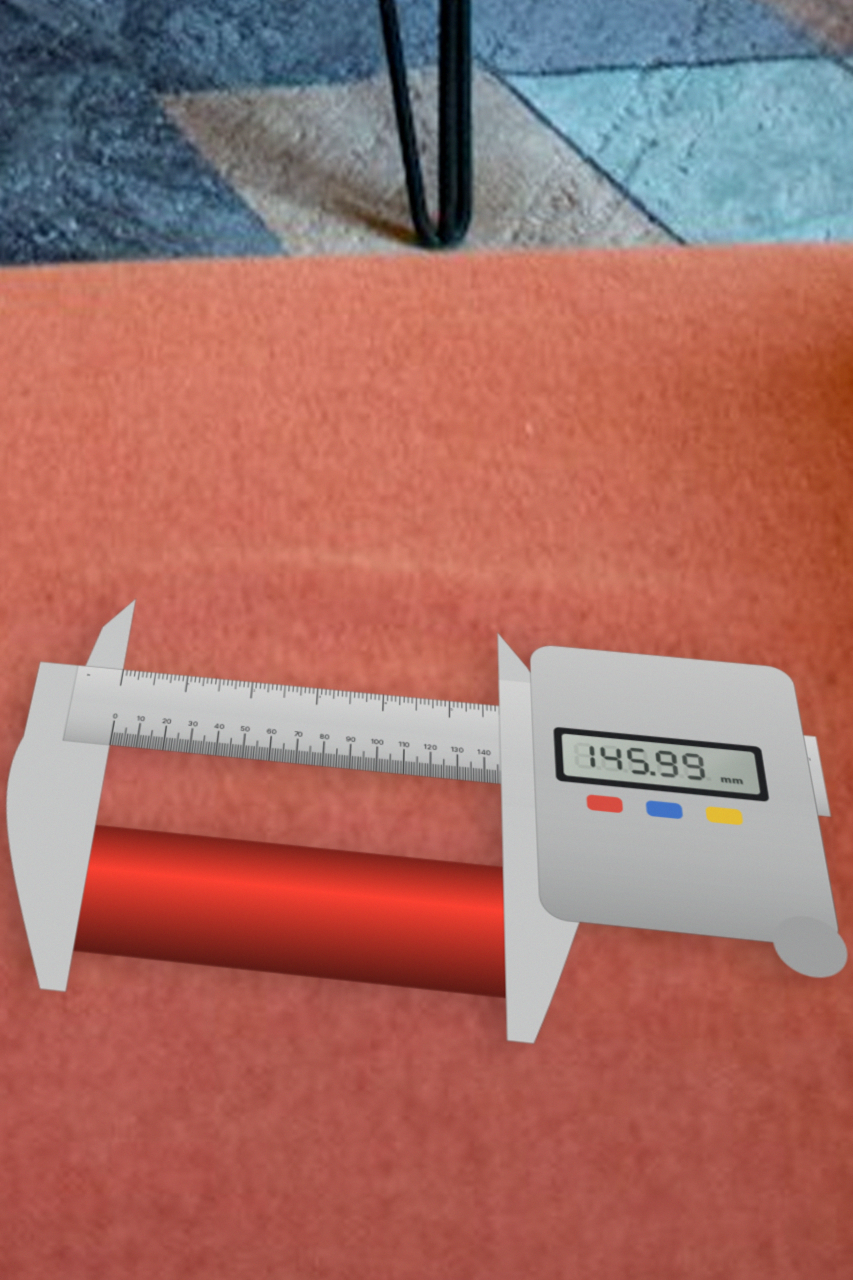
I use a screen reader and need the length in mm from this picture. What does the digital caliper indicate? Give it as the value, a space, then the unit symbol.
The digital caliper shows 145.99 mm
